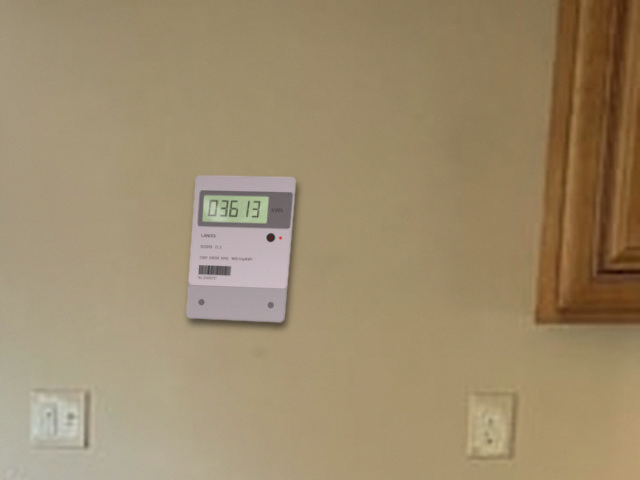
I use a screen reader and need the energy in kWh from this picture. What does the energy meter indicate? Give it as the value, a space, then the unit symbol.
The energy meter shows 3613 kWh
